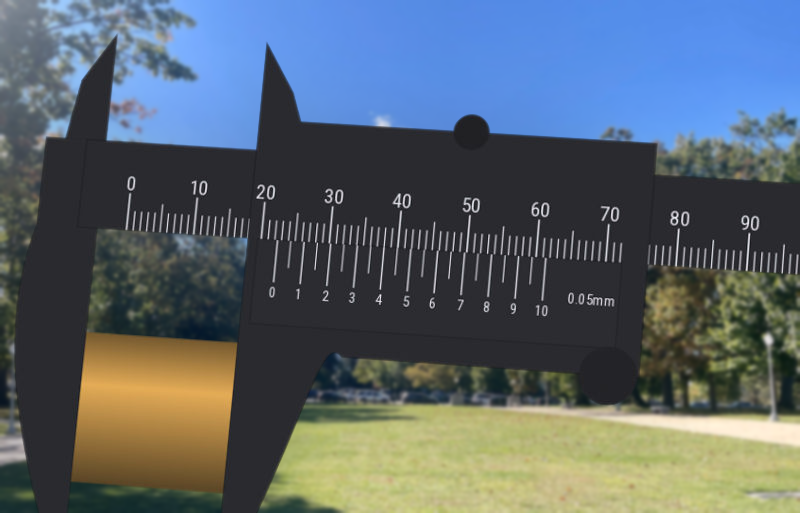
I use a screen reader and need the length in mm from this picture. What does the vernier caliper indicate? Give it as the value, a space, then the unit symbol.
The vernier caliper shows 22.4 mm
